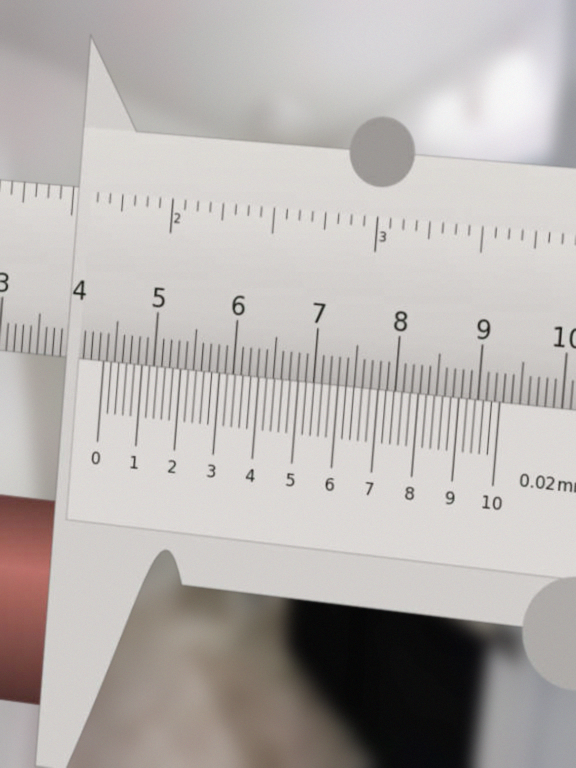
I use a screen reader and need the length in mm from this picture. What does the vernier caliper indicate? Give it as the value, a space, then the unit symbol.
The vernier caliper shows 43.6 mm
